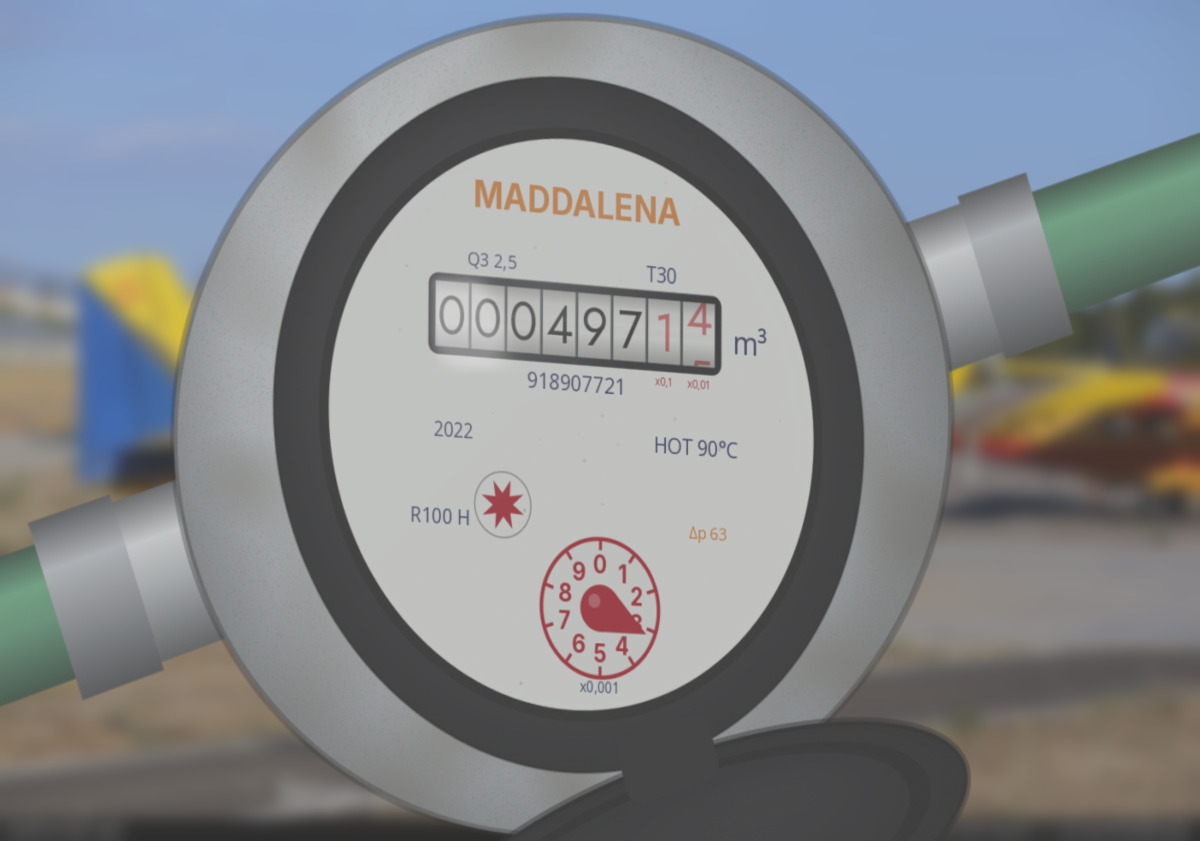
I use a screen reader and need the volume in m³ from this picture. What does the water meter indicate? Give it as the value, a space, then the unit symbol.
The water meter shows 497.143 m³
